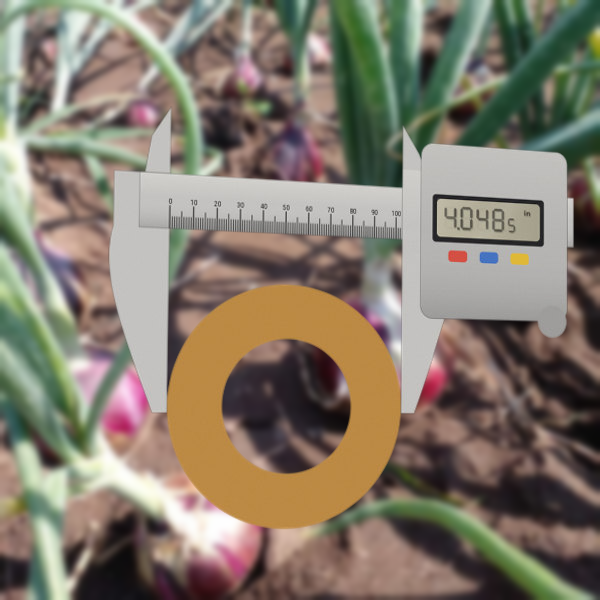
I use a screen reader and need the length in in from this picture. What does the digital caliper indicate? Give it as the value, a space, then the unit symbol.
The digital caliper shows 4.0485 in
